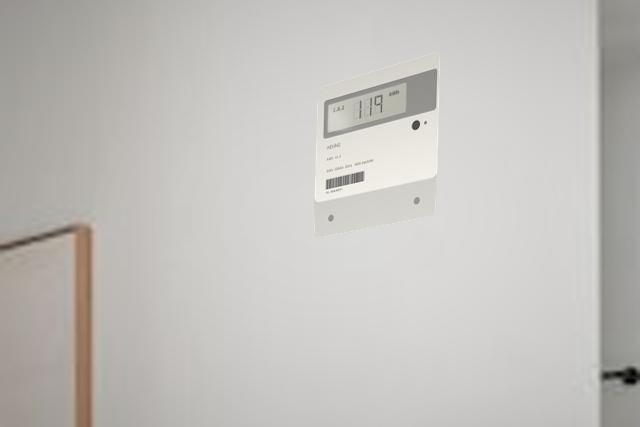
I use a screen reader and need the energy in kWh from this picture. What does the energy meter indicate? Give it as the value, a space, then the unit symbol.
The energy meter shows 119 kWh
